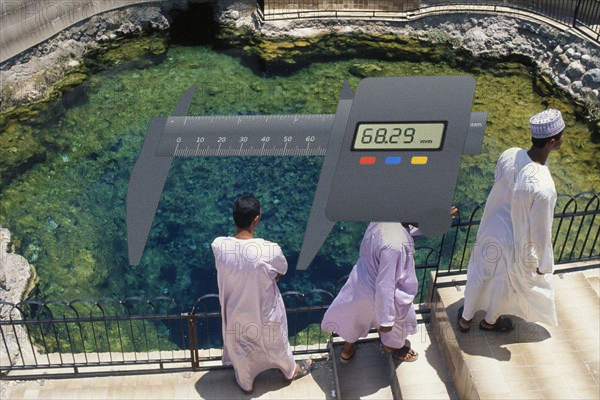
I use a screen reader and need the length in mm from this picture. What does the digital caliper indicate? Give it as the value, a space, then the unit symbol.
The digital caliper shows 68.29 mm
